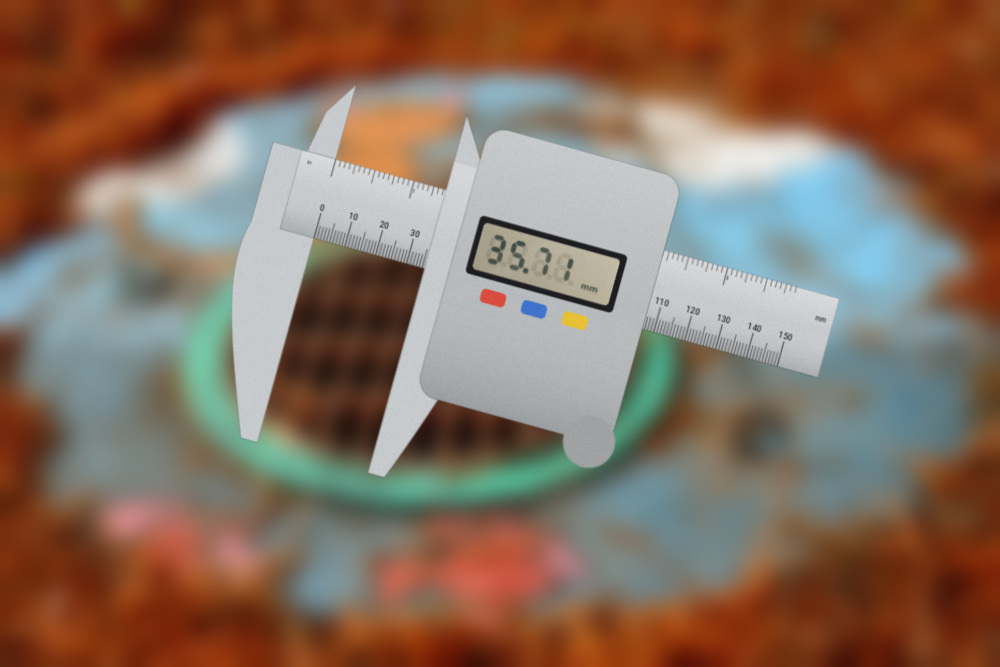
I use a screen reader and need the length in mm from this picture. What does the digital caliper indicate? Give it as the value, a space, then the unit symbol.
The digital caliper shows 35.71 mm
